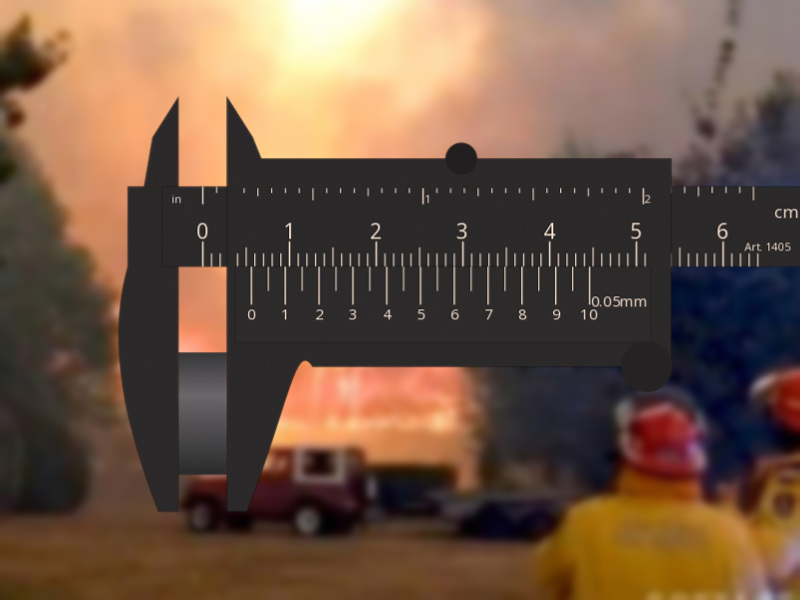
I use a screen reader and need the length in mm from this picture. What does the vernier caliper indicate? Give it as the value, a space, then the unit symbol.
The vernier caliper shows 5.6 mm
